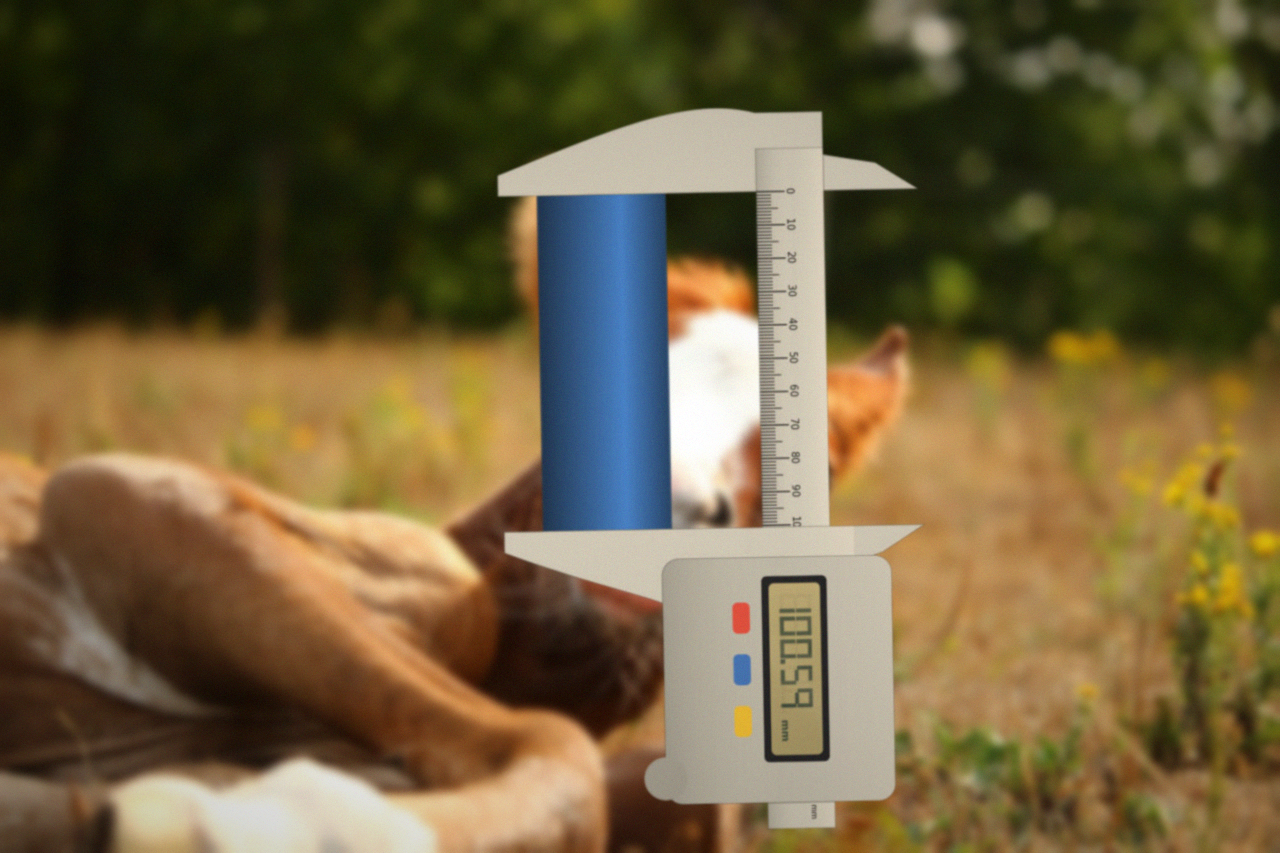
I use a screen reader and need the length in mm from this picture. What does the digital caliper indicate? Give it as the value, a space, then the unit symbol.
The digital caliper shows 100.59 mm
